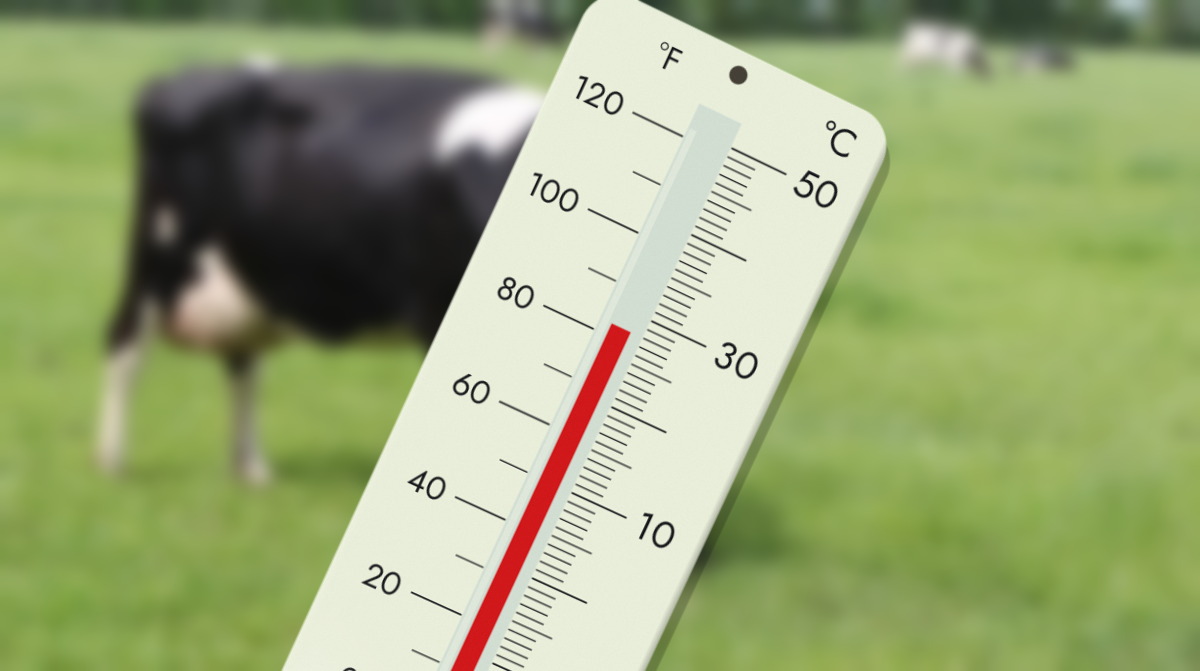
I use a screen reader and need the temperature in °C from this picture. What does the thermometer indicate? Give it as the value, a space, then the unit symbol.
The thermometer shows 28 °C
